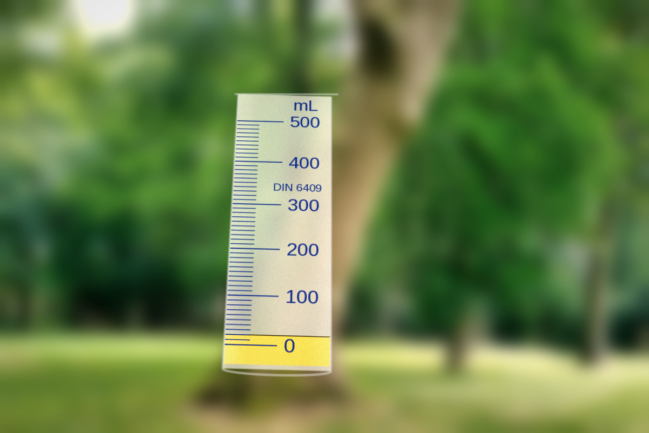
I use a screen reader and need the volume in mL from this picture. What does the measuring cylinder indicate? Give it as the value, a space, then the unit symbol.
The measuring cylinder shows 20 mL
